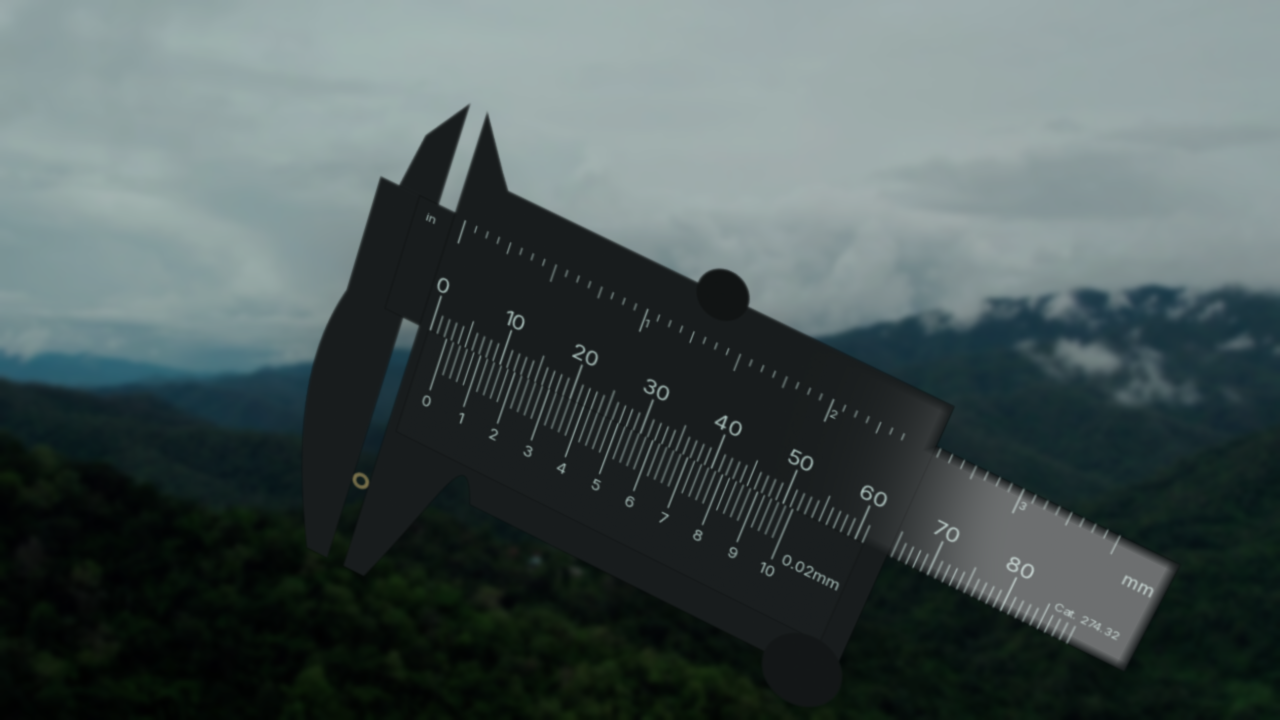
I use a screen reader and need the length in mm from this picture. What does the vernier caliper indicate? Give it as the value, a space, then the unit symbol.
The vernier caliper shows 2.4 mm
